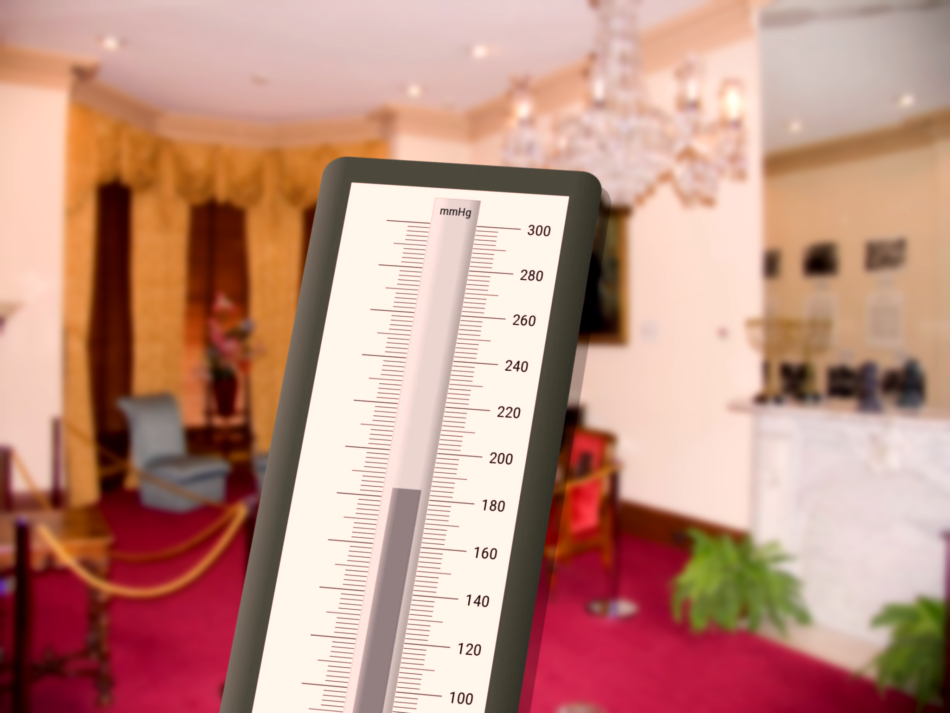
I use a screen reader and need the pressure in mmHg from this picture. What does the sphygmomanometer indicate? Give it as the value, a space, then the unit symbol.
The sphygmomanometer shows 184 mmHg
